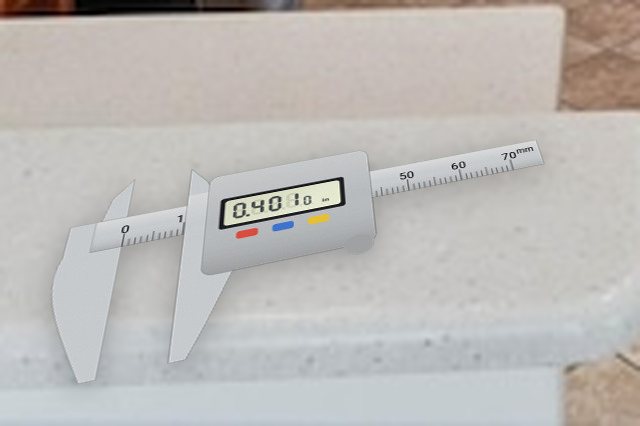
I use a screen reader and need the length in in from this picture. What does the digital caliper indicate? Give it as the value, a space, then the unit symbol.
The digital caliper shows 0.4010 in
